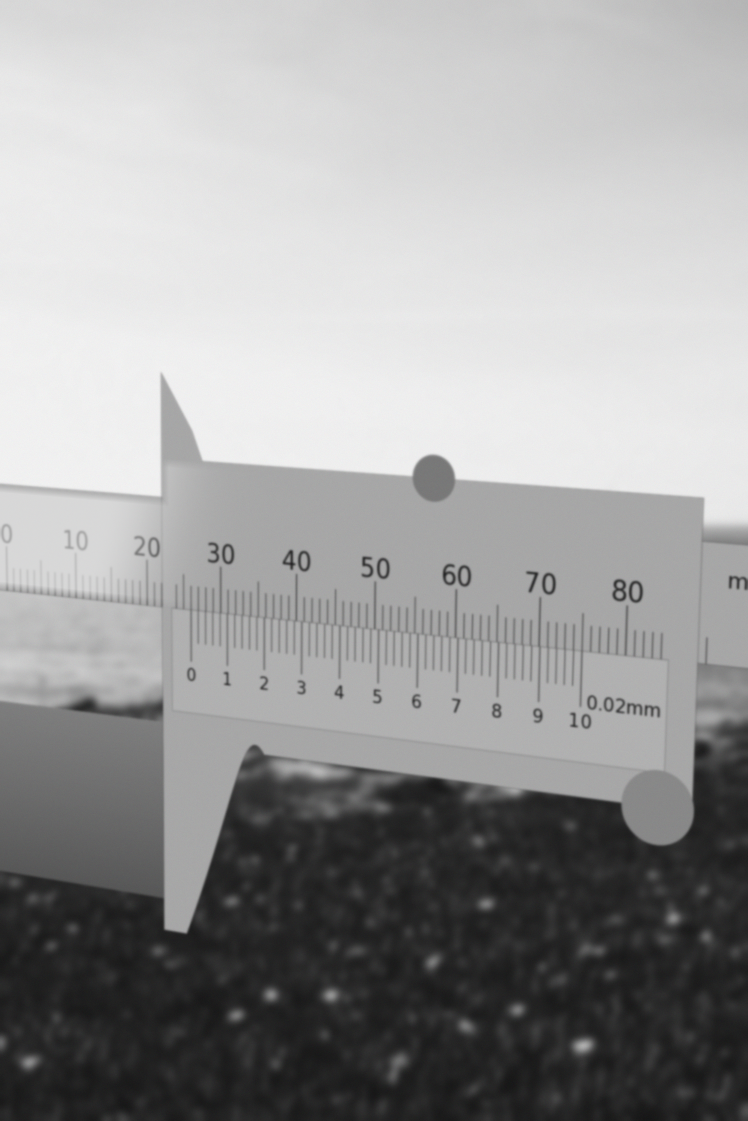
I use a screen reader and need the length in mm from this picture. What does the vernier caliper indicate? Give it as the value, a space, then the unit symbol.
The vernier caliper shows 26.0 mm
